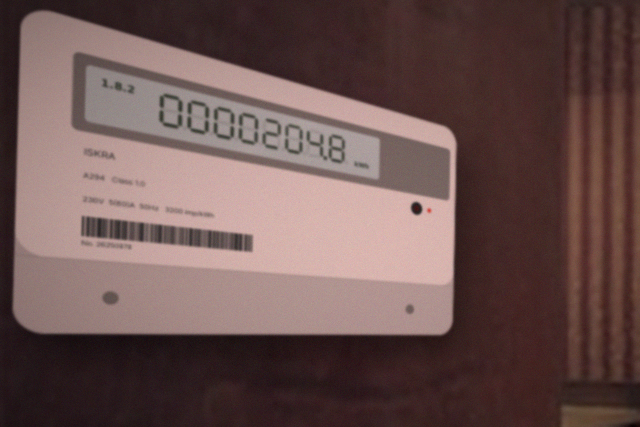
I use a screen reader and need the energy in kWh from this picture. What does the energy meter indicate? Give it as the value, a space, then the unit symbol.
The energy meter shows 204.8 kWh
